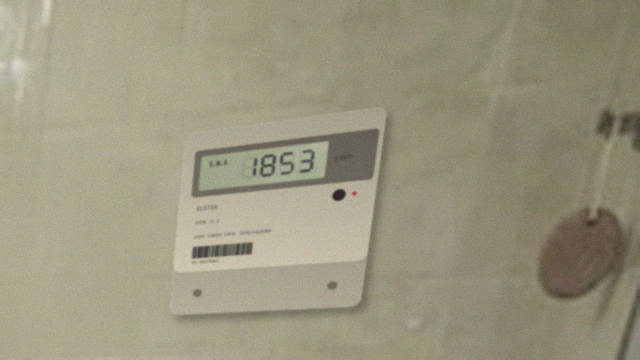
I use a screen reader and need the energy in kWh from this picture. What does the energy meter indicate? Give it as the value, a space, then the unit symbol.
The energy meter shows 1853 kWh
